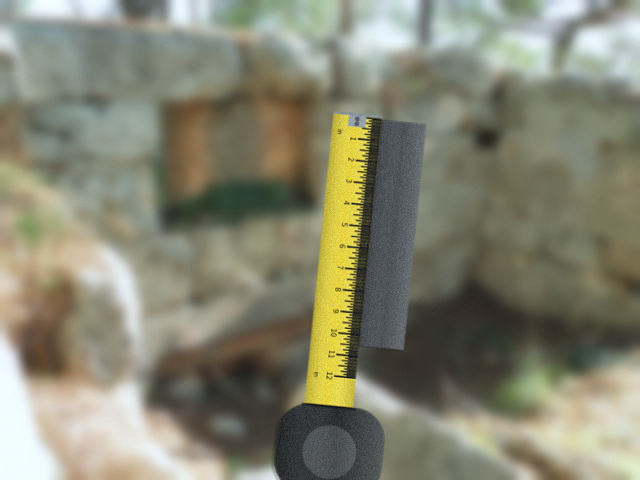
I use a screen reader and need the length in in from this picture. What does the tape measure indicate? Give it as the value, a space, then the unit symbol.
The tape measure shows 10.5 in
